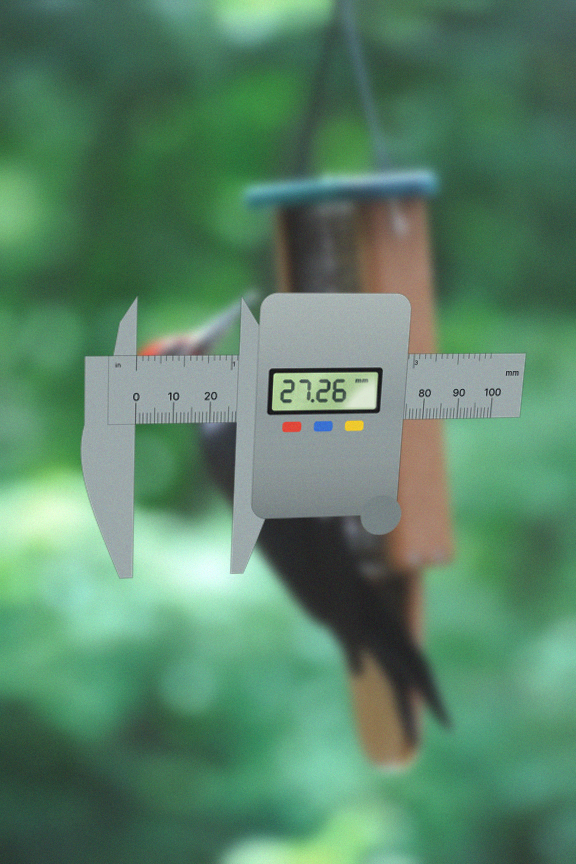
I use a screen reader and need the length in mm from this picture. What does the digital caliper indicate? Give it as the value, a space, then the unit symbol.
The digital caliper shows 27.26 mm
